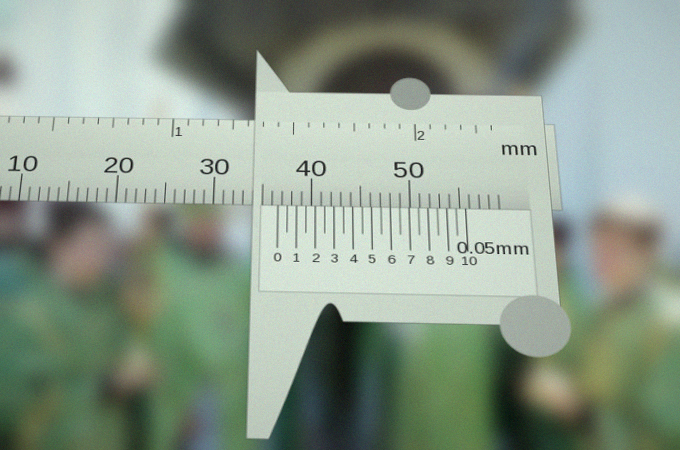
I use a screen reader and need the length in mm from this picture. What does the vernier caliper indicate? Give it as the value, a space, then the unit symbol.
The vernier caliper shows 36.6 mm
